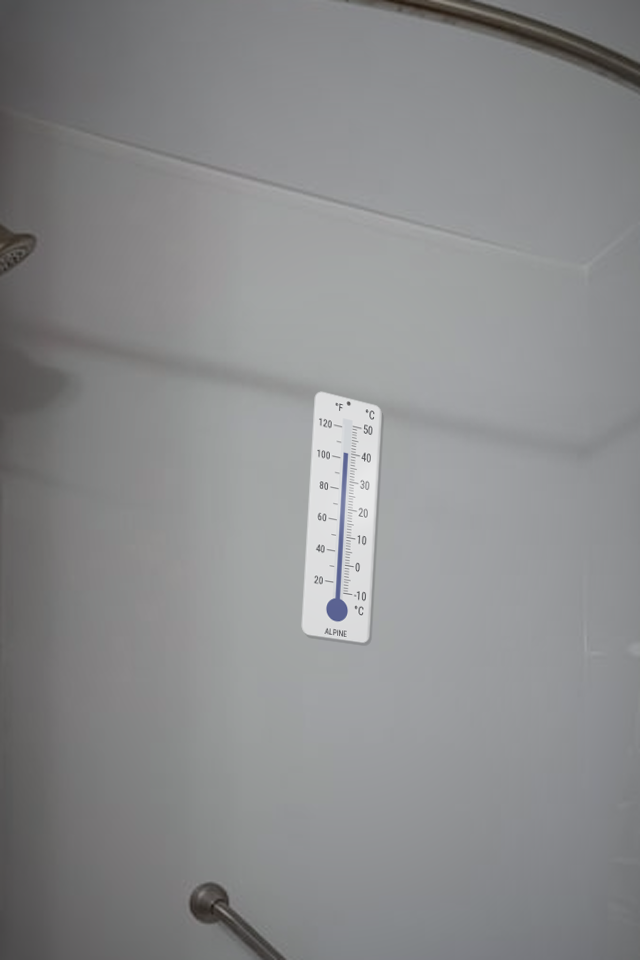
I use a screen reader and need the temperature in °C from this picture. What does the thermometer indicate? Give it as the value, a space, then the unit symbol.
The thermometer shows 40 °C
